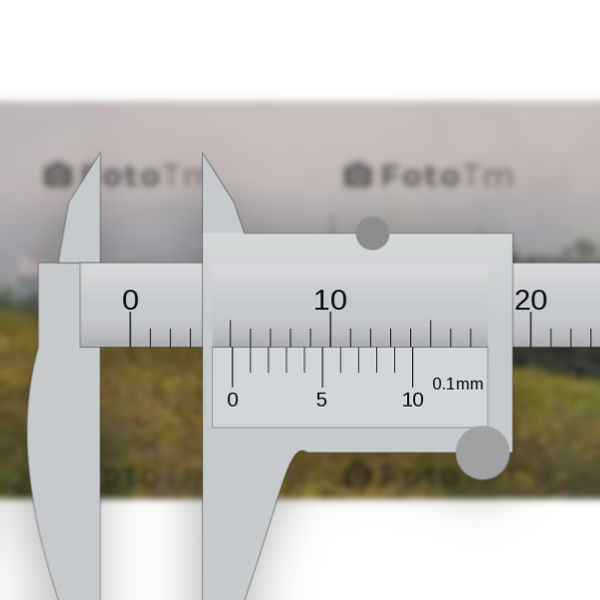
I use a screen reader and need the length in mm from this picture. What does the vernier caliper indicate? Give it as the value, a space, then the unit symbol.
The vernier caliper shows 5.1 mm
